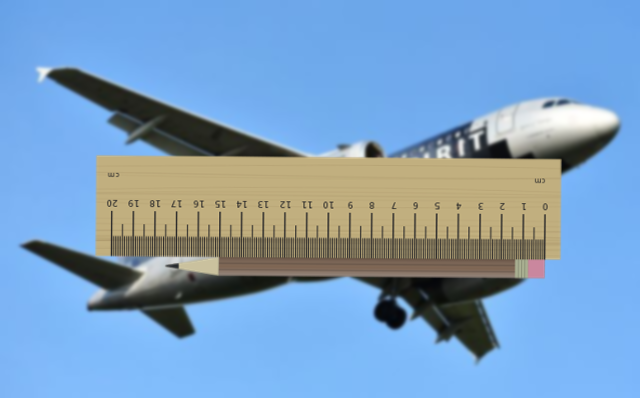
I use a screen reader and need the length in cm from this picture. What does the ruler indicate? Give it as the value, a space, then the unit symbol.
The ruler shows 17.5 cm
